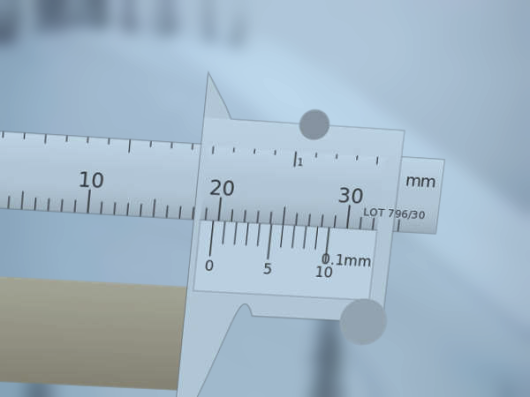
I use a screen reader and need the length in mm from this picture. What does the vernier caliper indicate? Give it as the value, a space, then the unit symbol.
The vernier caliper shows 19.6 mm
